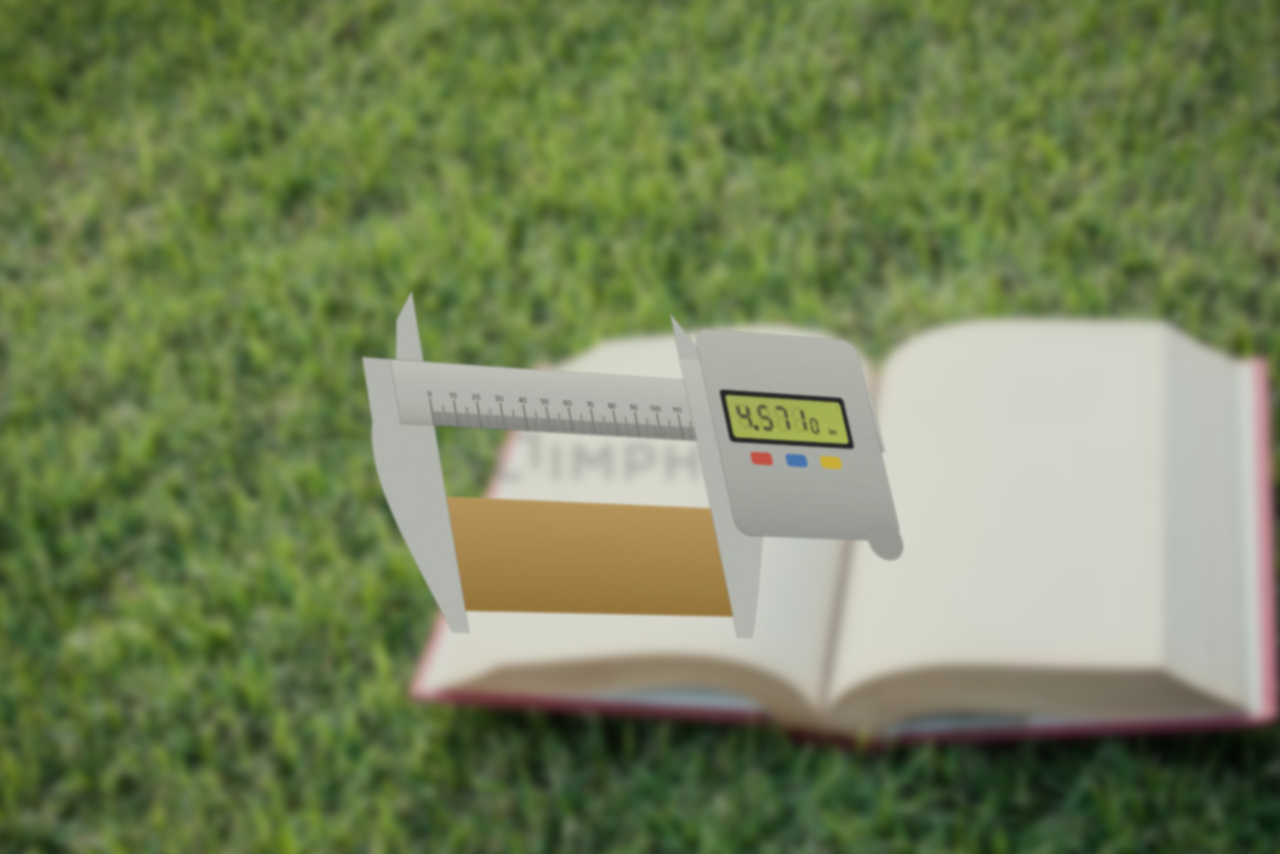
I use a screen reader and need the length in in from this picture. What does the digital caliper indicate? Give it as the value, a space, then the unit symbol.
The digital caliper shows 4.5710 in
